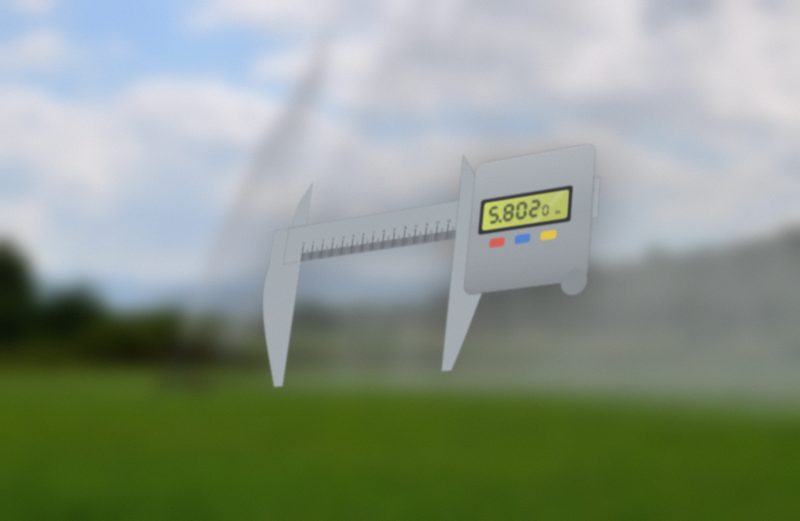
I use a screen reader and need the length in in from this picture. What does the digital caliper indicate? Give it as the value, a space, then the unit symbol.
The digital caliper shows 5.8020 in
